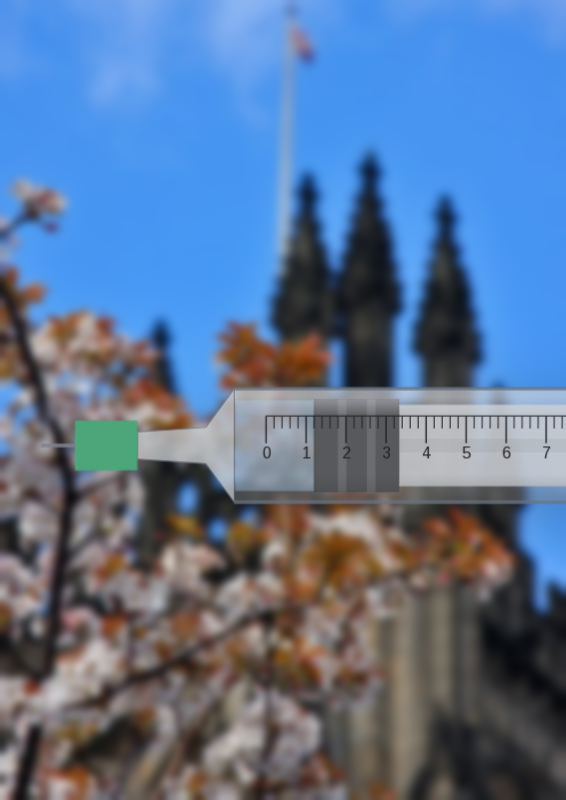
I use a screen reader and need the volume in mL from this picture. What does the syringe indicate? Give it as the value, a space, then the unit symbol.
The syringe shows 1.2 mL
